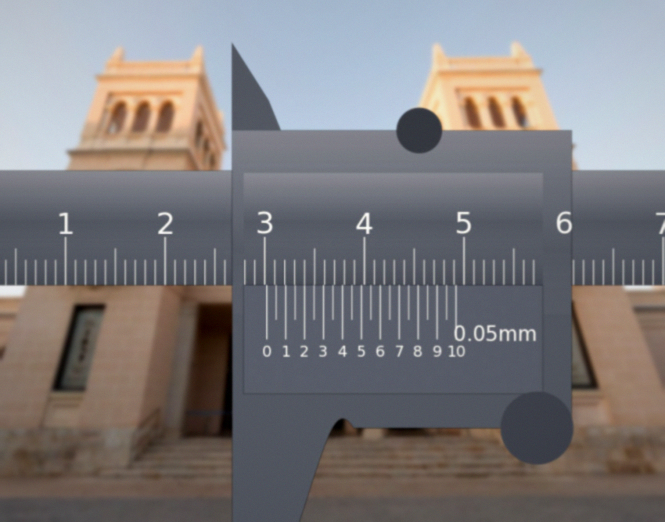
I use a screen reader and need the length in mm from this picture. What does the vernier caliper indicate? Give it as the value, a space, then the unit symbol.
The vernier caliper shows 30.2 mm
